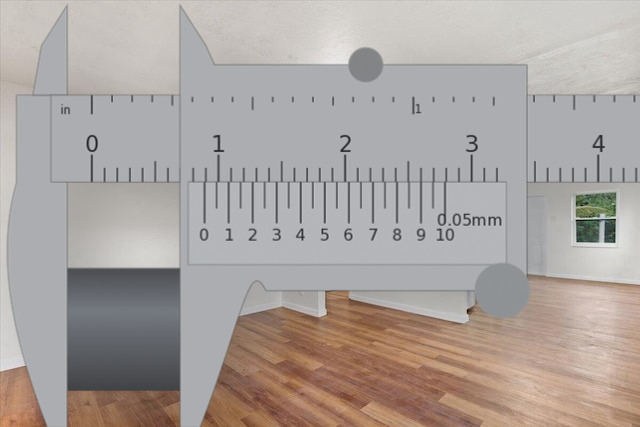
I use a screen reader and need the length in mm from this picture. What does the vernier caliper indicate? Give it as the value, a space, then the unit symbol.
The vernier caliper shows 8.9 mm
